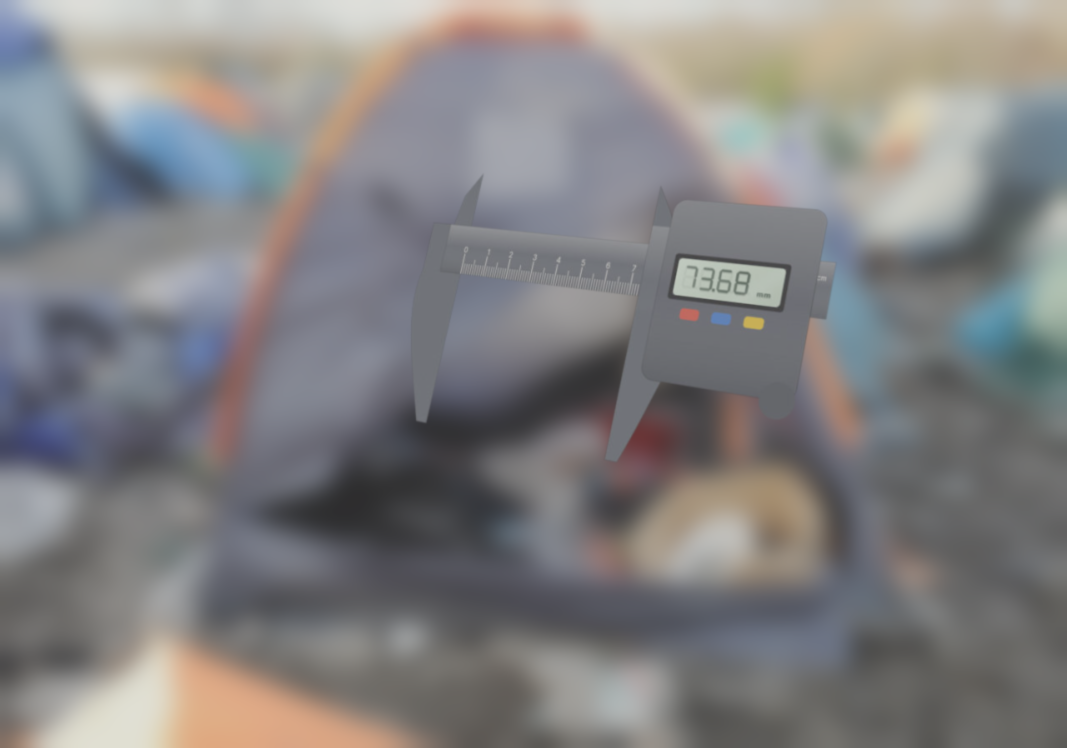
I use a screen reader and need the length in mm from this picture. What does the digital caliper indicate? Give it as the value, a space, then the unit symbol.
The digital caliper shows 73.68 mm
